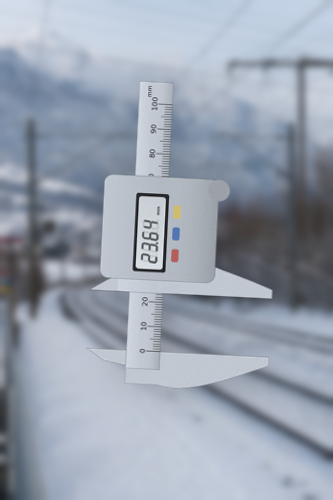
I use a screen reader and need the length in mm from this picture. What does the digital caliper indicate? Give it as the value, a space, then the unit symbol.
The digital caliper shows 23.64 mm
